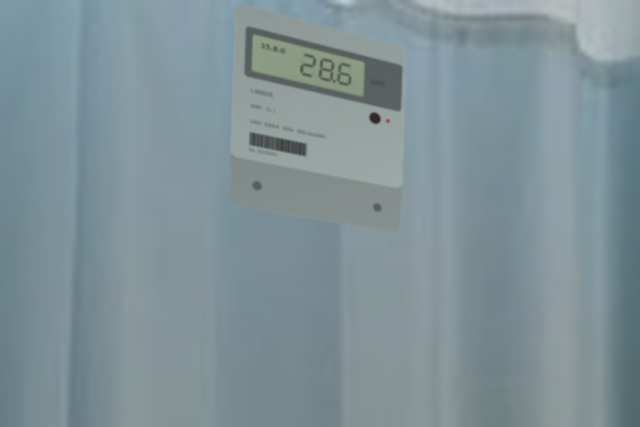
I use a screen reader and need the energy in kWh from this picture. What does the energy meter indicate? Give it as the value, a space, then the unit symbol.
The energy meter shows 28.6 kWh
